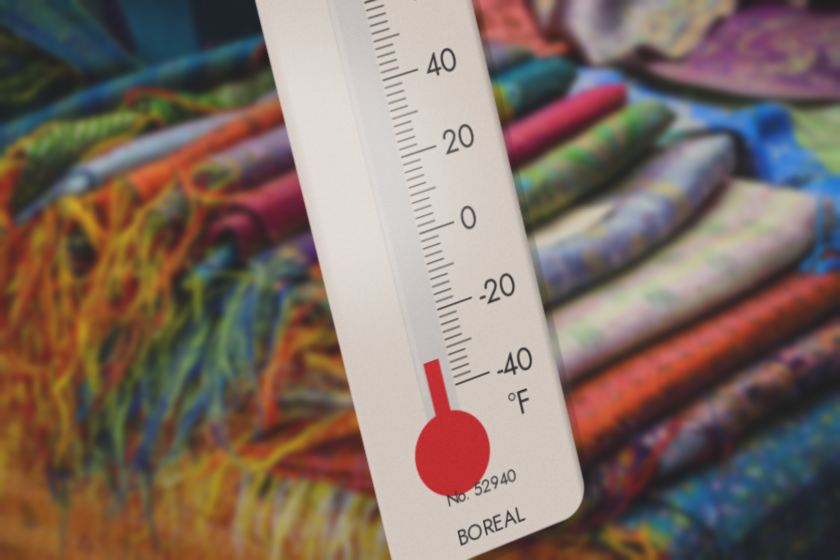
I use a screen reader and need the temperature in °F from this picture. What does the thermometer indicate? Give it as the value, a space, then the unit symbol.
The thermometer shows -32 °F
